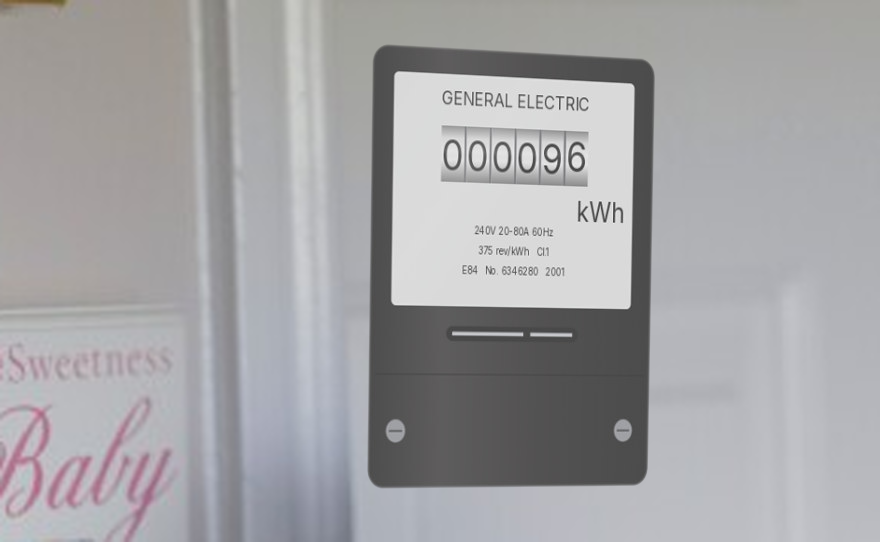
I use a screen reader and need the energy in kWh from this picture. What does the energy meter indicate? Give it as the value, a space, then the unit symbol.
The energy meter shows 96 kWh
